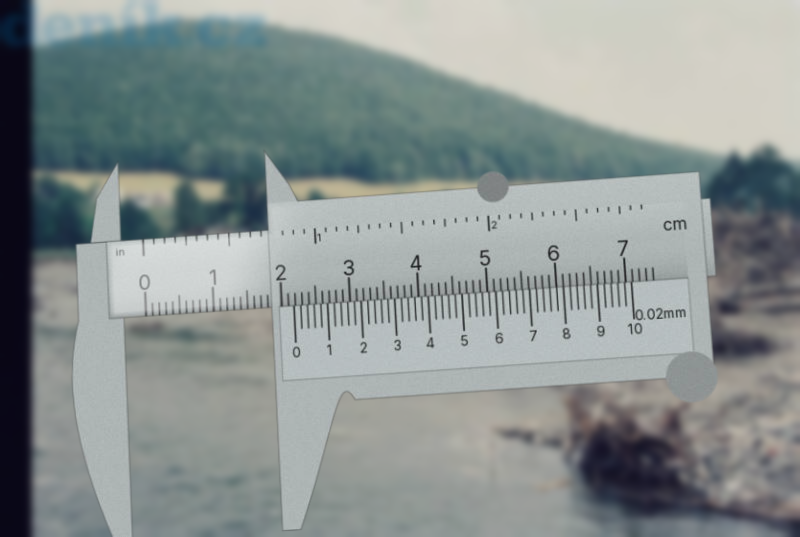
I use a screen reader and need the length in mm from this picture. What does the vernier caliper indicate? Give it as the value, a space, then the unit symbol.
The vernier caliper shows 21.8 mm
